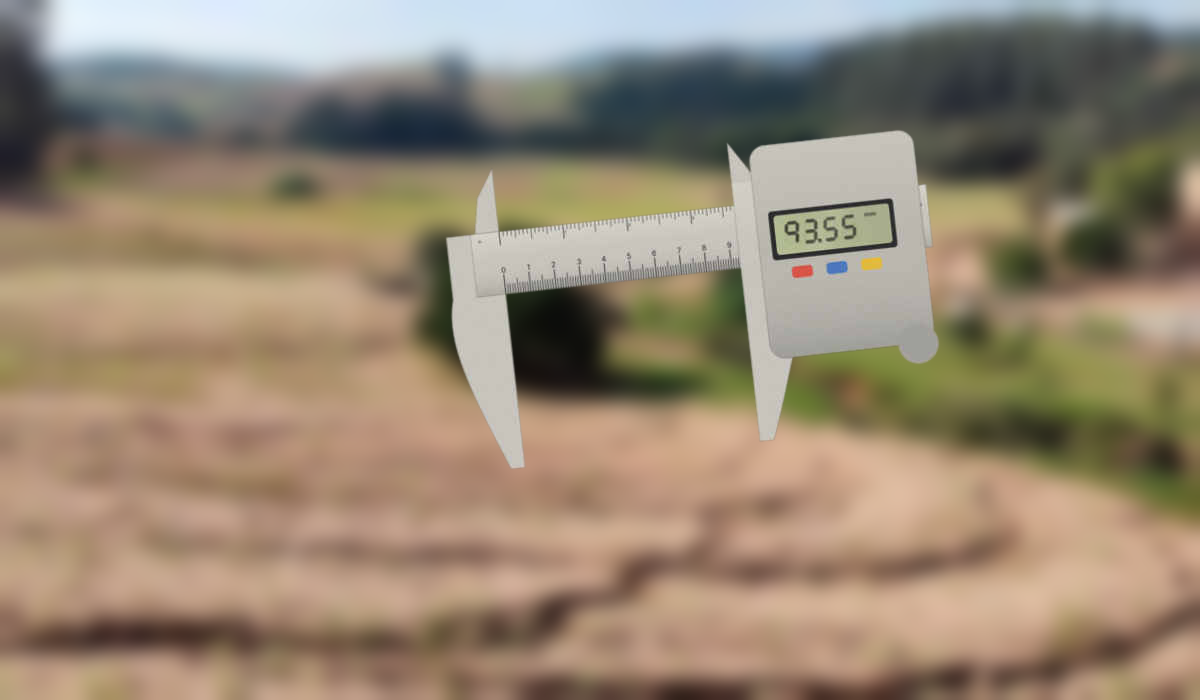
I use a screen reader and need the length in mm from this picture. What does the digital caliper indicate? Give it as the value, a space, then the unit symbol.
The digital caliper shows 93.55 mm
